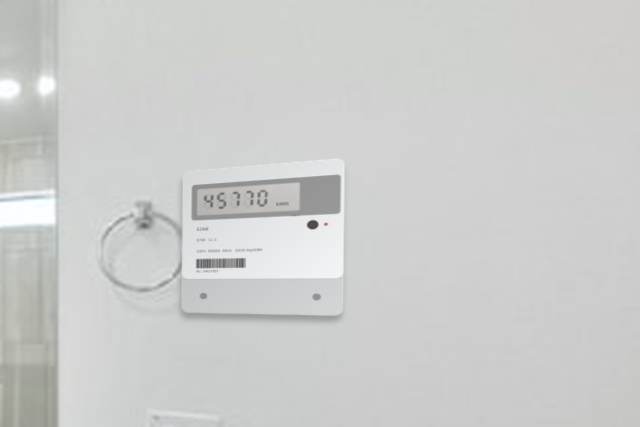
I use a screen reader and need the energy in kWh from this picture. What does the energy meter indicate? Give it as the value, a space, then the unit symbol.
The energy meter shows 45770 kWh
